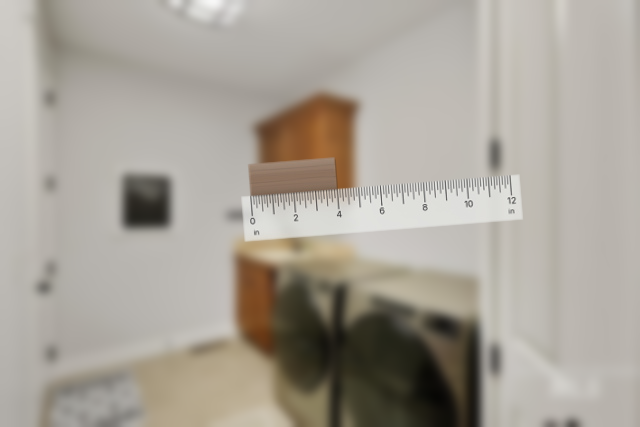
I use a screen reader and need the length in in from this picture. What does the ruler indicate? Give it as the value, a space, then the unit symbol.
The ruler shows 4 in
